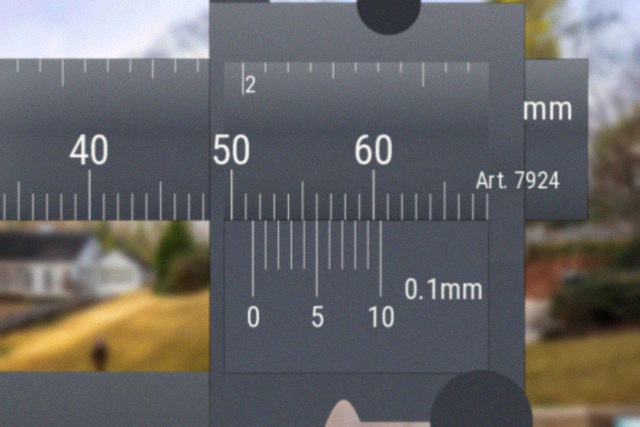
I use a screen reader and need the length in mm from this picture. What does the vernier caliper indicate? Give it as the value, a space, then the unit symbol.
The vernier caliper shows 51.5 mm
